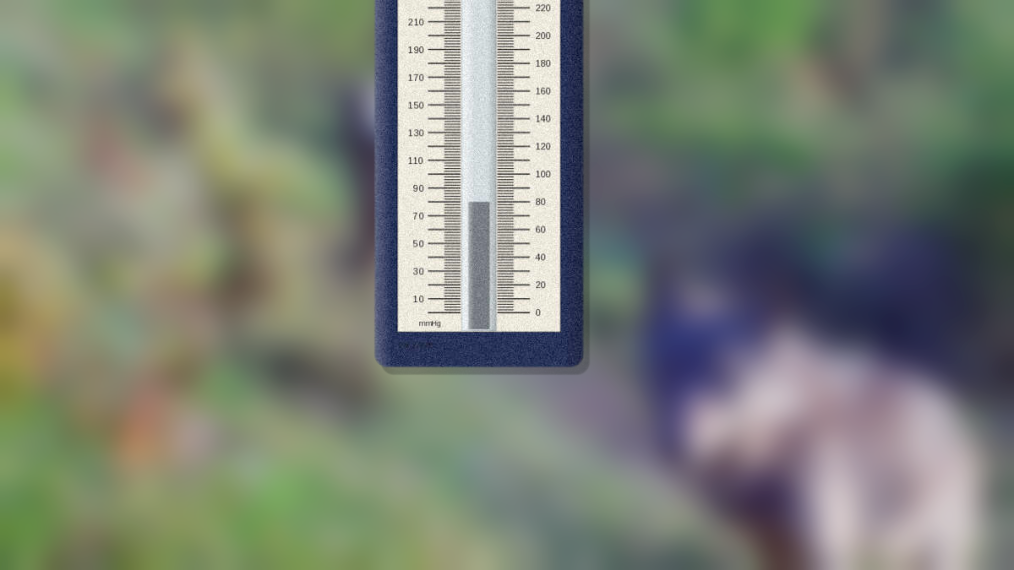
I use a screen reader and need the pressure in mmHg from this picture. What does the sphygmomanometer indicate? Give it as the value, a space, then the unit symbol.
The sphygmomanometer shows 80 mmHg
